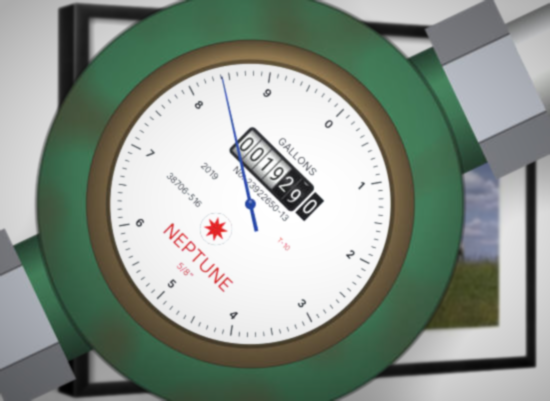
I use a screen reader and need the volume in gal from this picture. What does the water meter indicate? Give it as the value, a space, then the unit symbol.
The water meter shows 19288.4 gal
